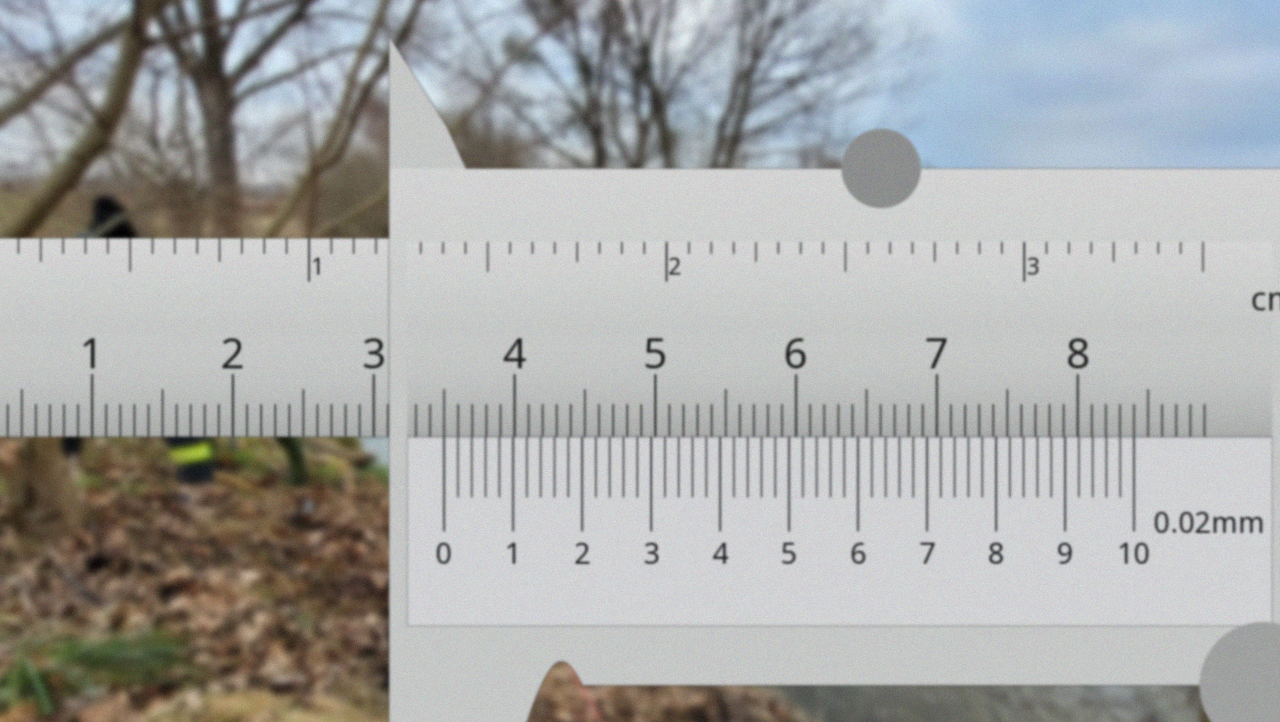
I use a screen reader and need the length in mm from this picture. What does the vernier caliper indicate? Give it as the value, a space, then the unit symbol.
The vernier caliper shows 35.0 mm
